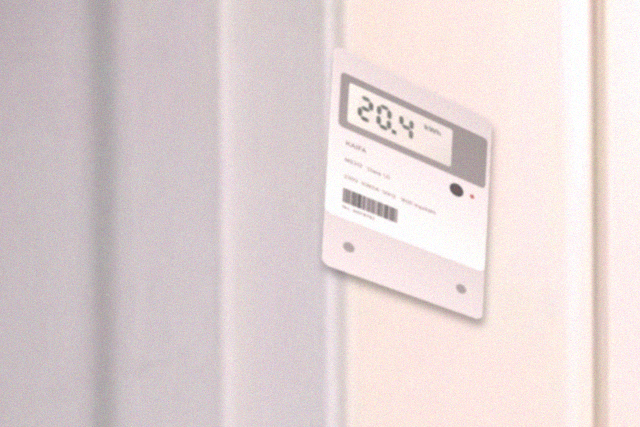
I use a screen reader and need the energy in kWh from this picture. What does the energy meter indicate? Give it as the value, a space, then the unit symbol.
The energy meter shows 20.4 kWh
